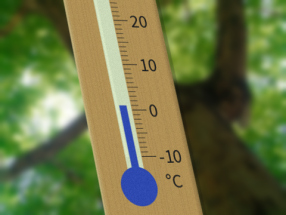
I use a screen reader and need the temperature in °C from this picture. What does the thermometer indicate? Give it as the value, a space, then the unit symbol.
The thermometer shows 1 °C
